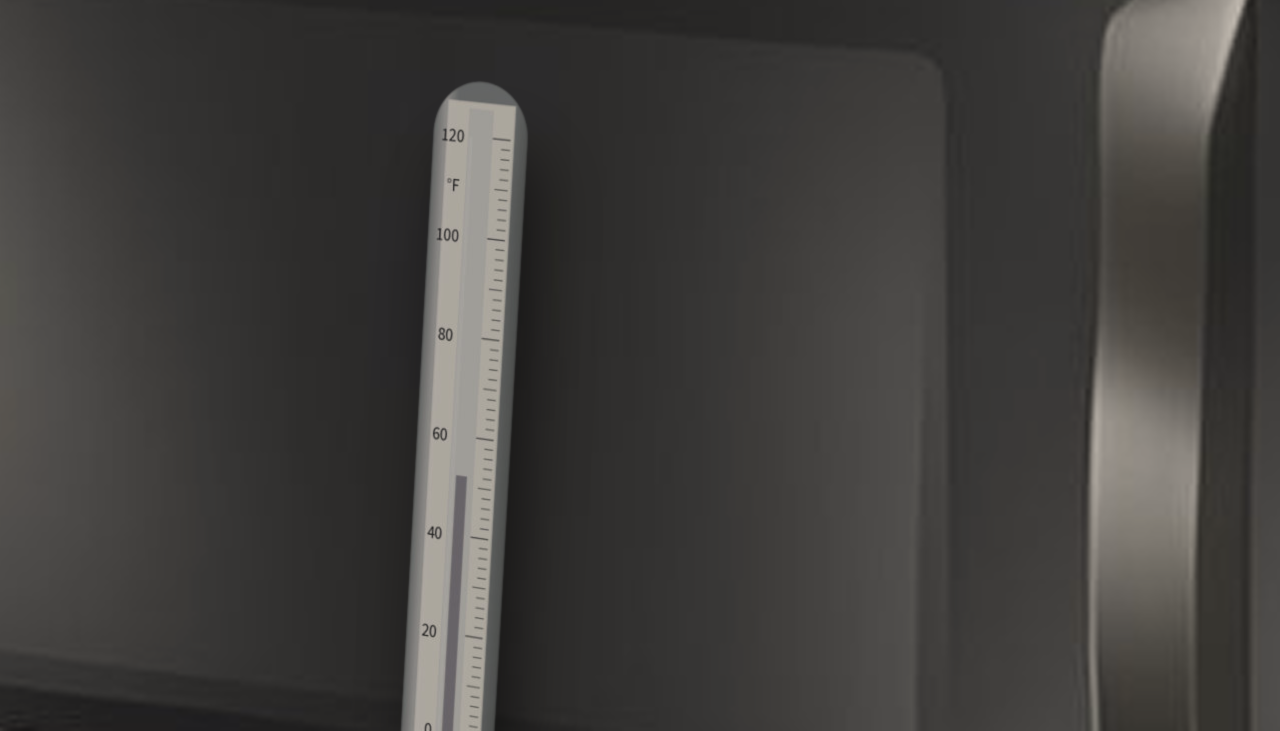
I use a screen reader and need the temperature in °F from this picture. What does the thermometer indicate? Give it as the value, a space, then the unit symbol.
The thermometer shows 52 °F
